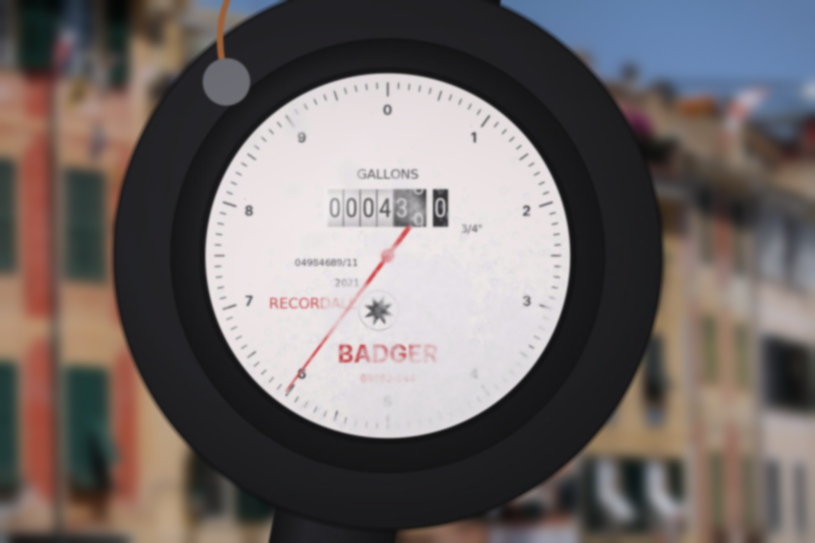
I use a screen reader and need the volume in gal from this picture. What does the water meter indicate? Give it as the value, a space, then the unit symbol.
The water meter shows 4386.0 gal
